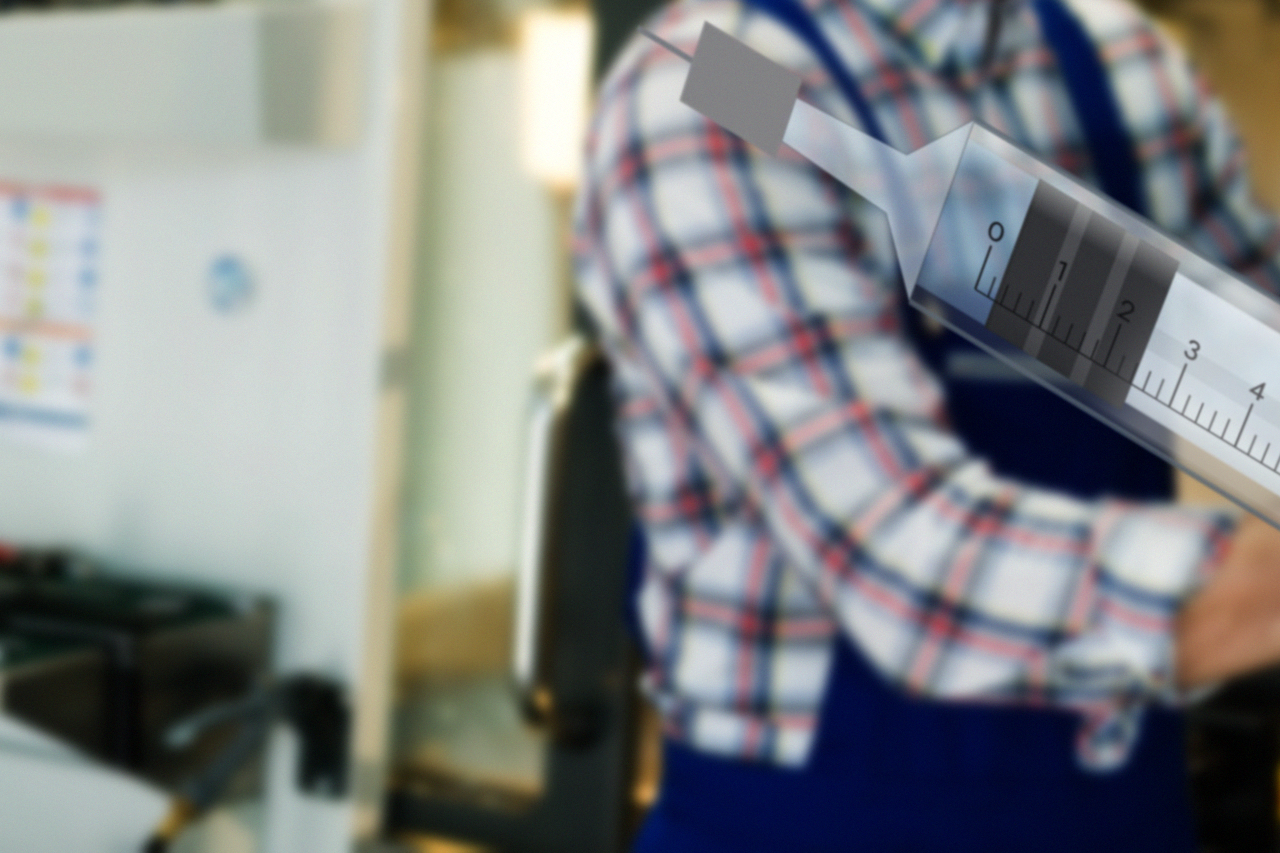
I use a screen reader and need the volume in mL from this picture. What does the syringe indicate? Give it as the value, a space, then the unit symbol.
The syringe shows 0.3 mL
